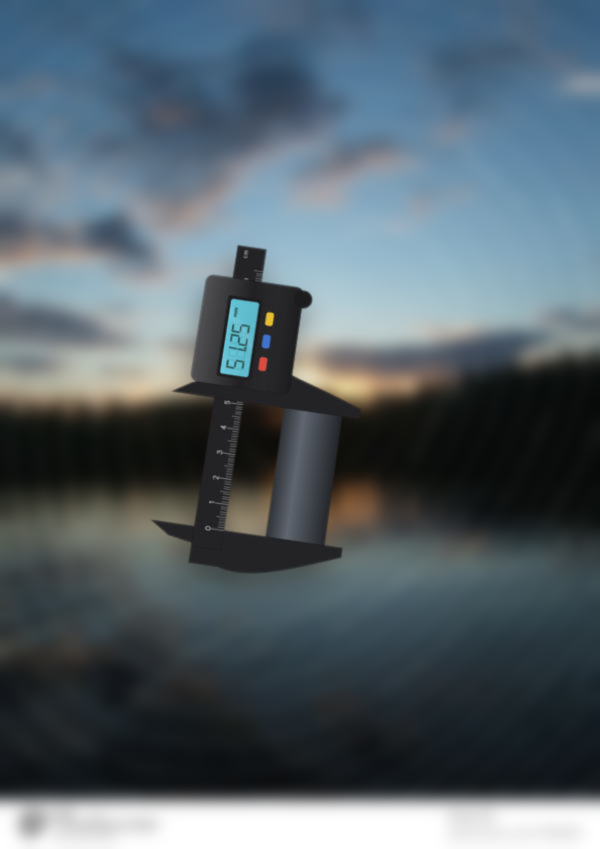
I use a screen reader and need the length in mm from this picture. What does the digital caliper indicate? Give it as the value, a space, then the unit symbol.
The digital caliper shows 51.25 mm
